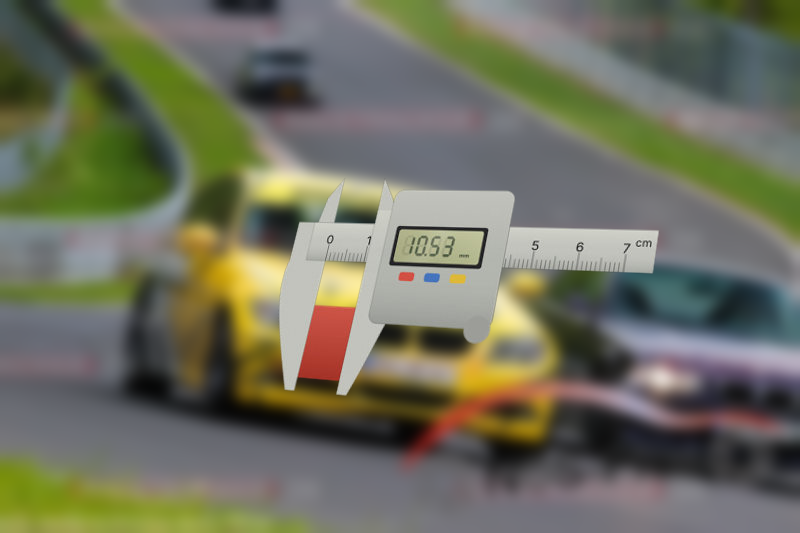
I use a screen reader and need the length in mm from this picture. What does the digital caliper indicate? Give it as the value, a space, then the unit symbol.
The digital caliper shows 10.53 mm
